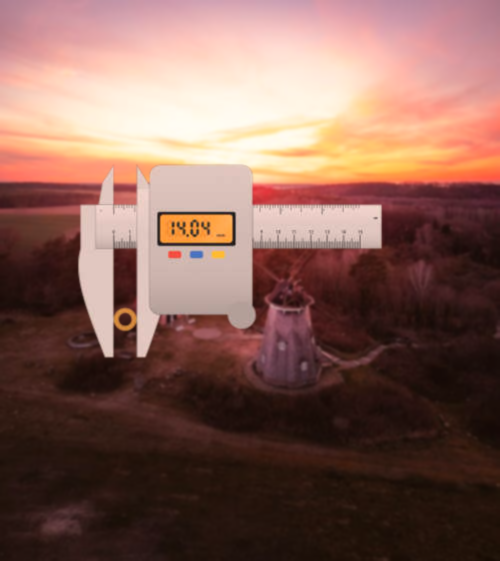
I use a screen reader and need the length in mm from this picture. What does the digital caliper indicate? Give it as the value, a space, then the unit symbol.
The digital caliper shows 14.04 mm
